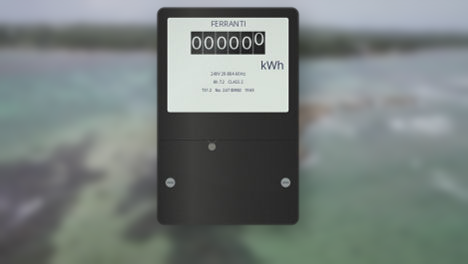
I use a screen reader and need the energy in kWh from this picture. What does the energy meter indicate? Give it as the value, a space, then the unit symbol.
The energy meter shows 0 kWh
